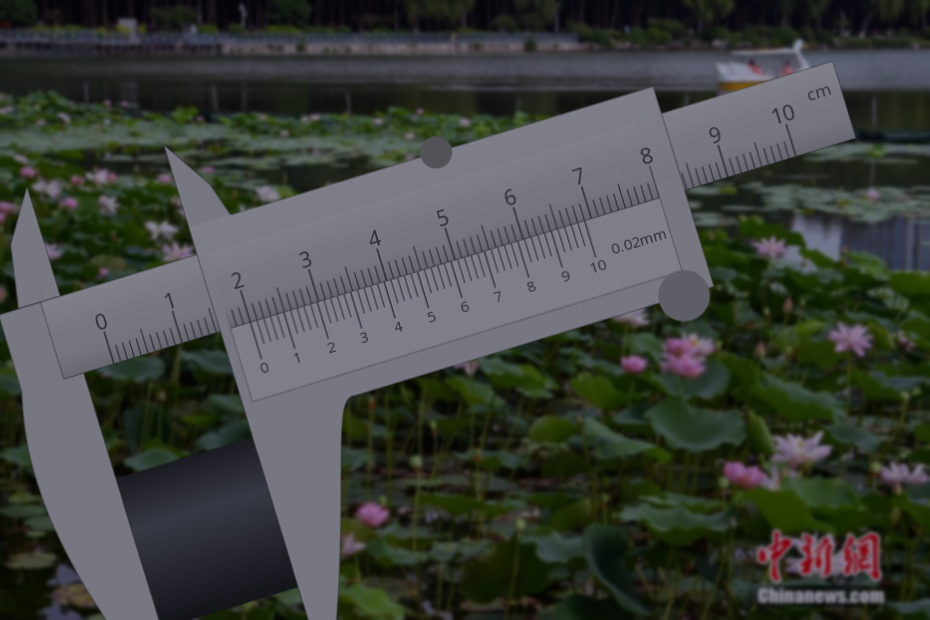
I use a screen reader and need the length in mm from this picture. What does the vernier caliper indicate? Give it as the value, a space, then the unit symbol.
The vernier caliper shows 20.0 mm
